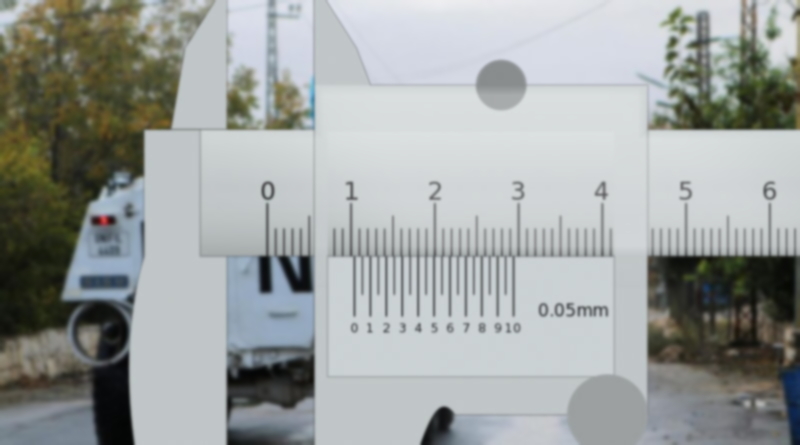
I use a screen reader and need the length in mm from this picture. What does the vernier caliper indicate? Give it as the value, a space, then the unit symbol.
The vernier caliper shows 10.4 mm
